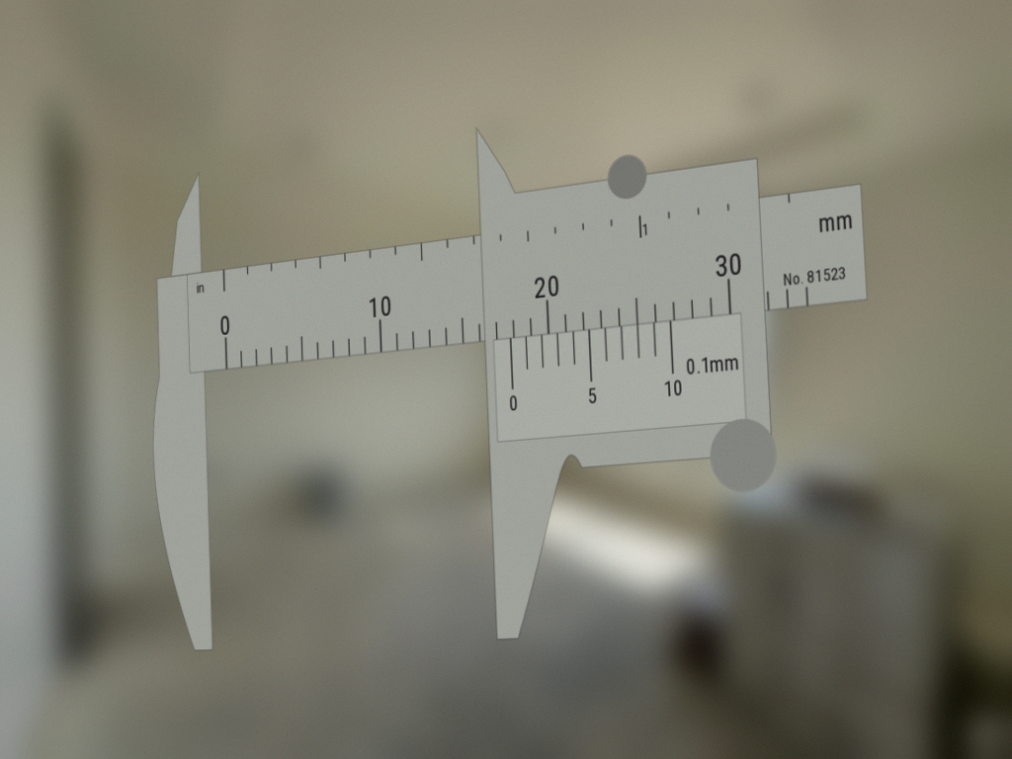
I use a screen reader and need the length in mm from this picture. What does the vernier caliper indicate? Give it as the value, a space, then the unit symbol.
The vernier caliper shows 17.8 mm
